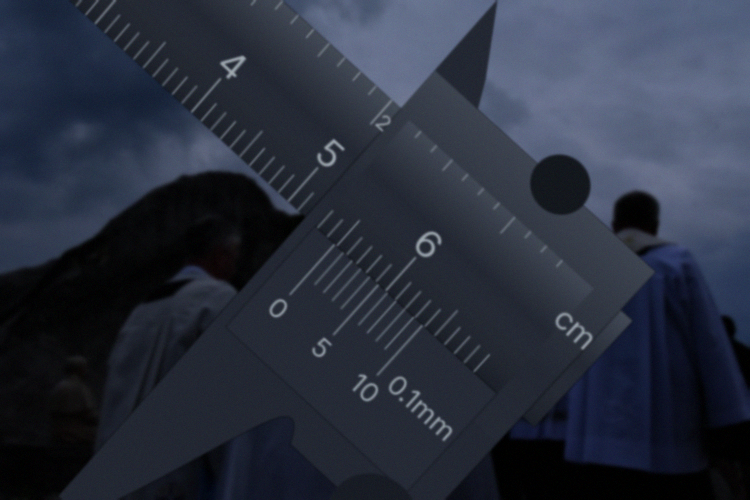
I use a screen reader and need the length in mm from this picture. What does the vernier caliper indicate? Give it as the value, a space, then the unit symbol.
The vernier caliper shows 54.8 mm
